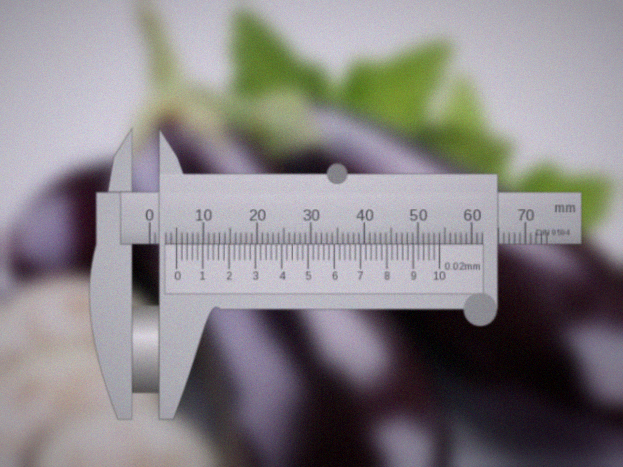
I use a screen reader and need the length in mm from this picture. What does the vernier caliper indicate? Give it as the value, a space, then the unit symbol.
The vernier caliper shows 5.0 mm
